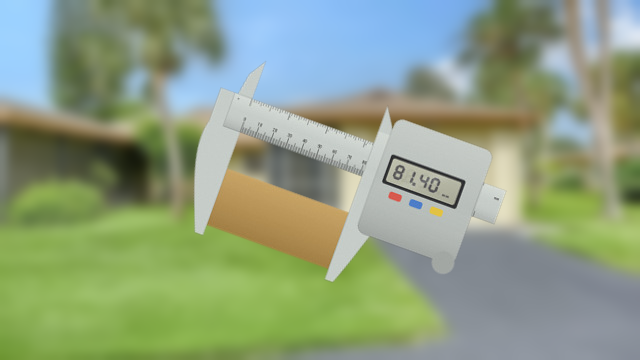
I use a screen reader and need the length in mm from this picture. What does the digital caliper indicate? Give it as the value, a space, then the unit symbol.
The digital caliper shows 81.40 mm
